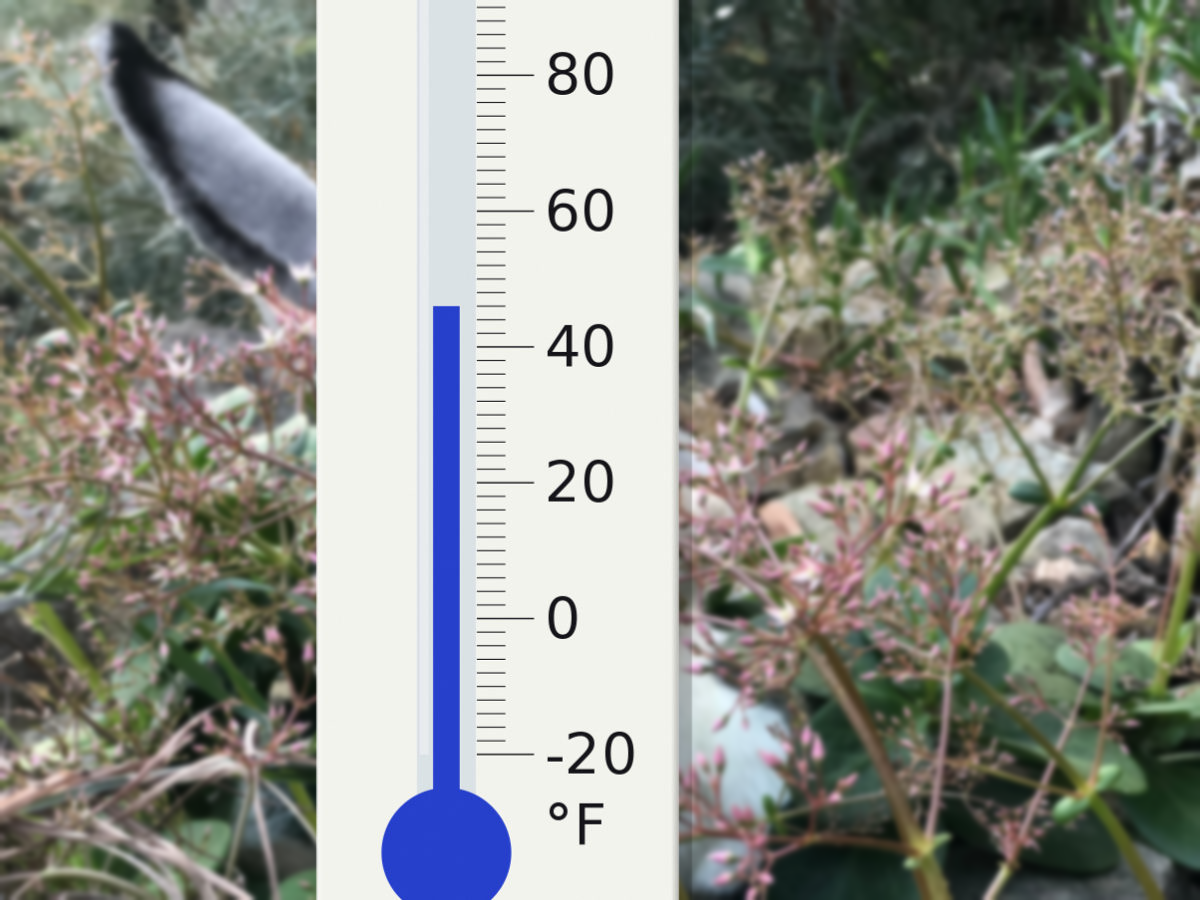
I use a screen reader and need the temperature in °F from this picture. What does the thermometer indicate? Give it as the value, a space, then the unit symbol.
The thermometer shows 46 °F
